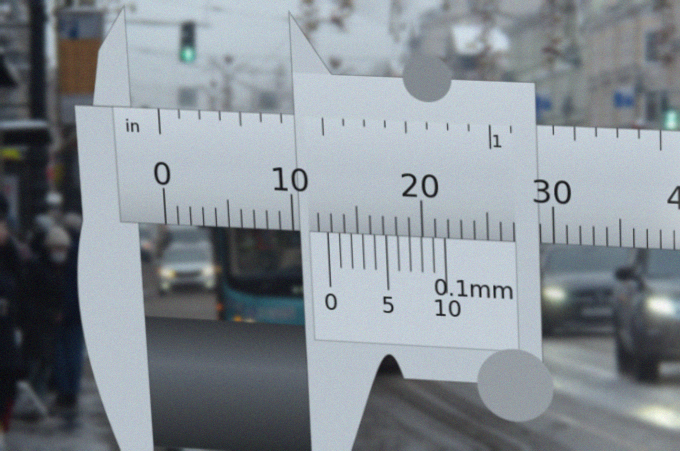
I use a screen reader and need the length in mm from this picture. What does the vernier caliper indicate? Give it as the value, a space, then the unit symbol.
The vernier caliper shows 12.7 mm
